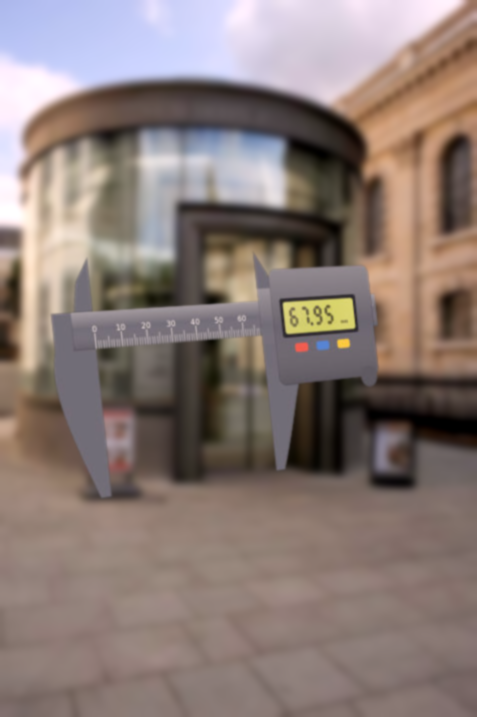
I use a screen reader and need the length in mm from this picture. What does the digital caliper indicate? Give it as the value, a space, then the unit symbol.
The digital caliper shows 67.95 mm
